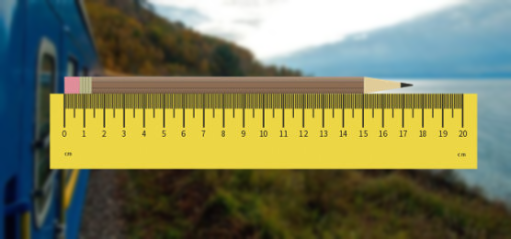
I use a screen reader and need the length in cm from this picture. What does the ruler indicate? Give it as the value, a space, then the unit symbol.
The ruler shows 17.5 cm
